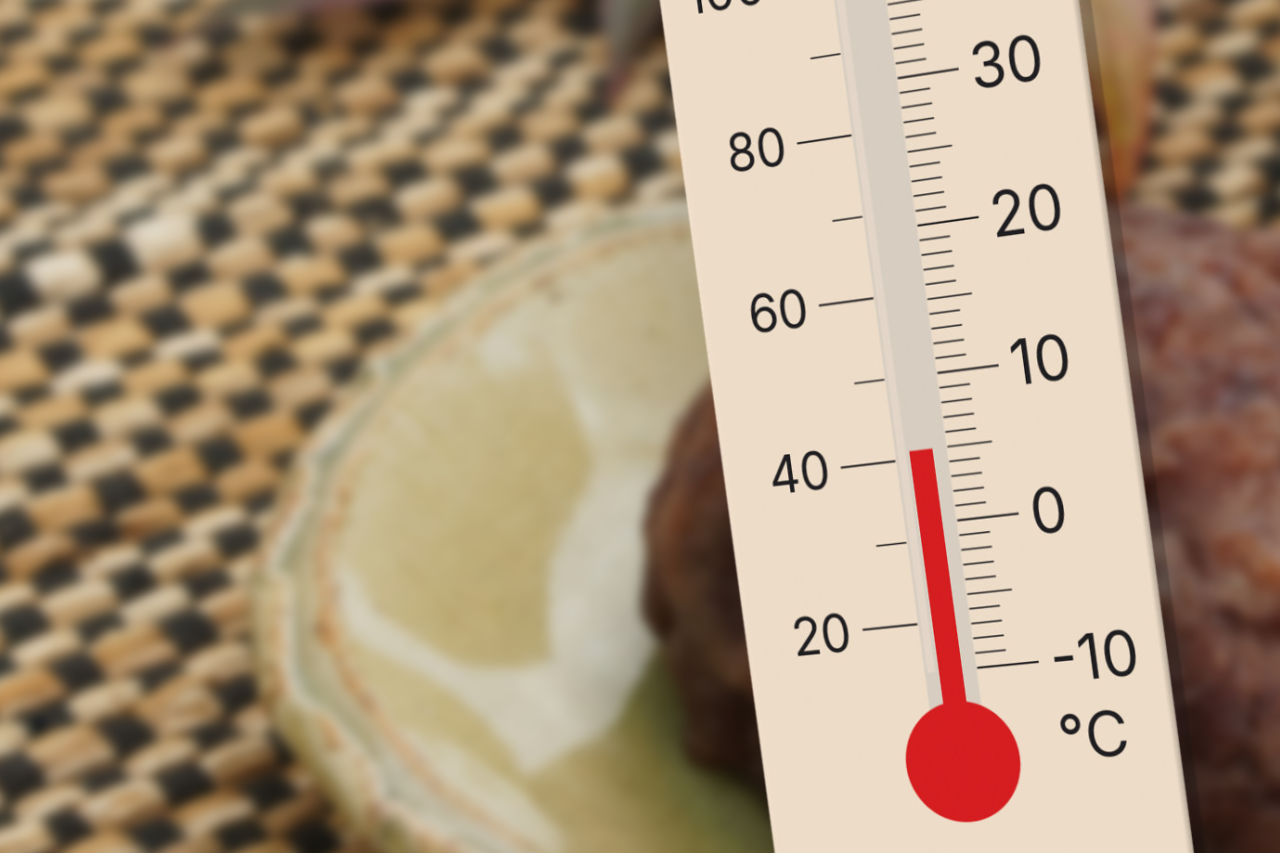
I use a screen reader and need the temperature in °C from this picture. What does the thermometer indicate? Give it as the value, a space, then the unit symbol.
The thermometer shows 5 °C
